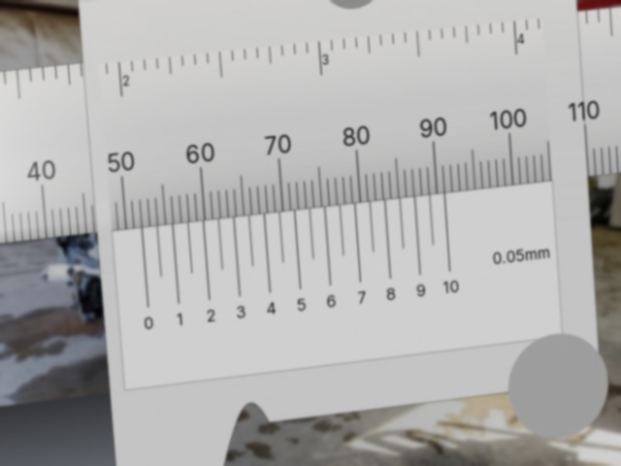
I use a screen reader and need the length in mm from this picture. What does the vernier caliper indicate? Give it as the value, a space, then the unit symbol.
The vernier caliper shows 52.0 mm
